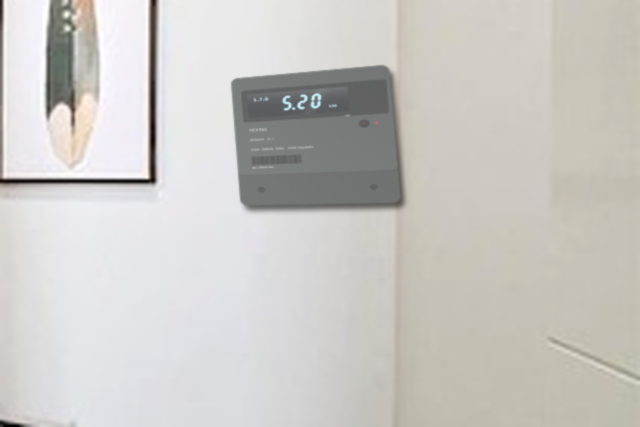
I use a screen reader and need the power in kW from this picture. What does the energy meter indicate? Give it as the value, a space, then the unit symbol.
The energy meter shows 5.20 kW
